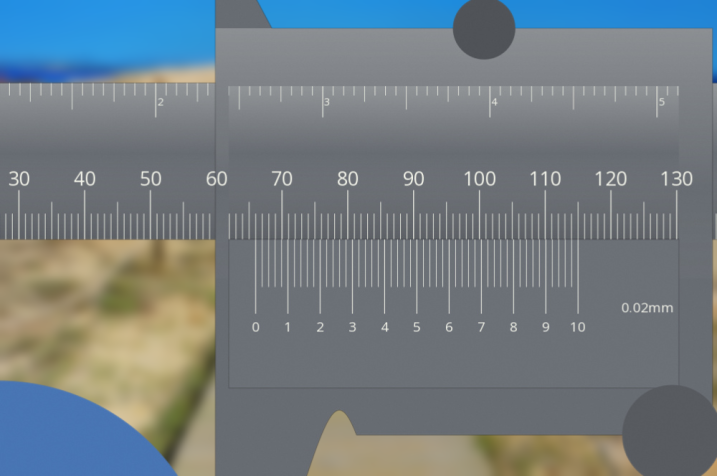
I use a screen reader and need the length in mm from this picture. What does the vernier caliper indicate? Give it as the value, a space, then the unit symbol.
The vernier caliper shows 66.0 mm
